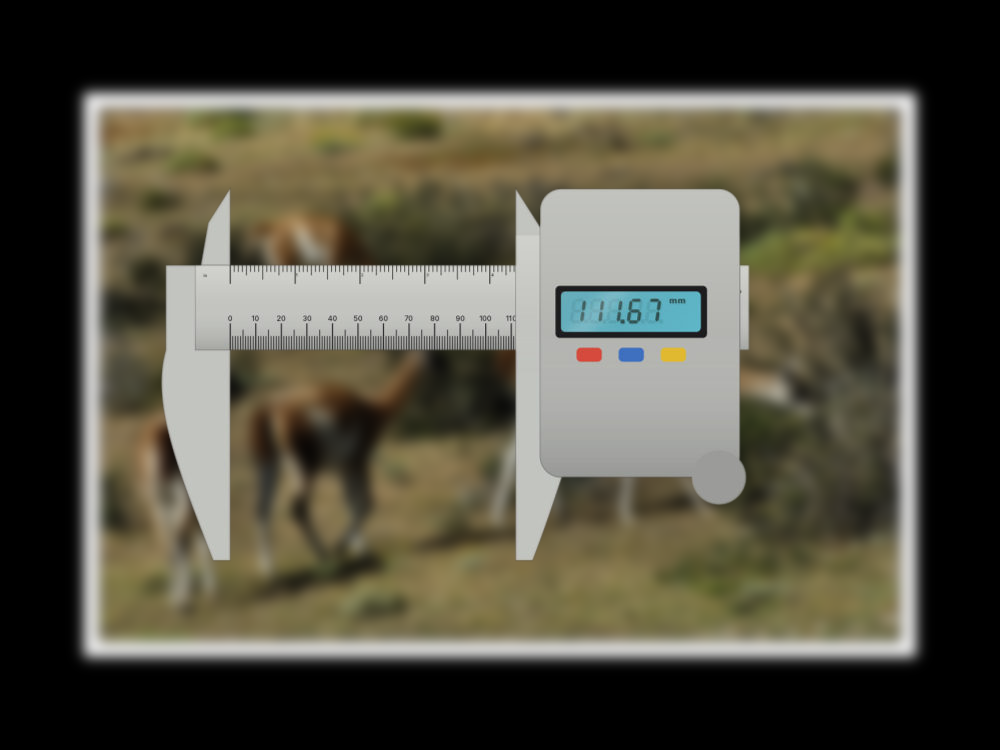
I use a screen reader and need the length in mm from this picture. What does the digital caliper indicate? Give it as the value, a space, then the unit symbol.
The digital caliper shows 111.67 mm
